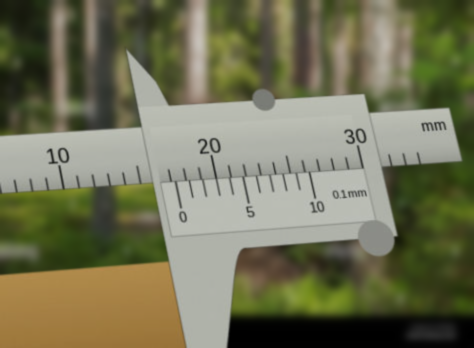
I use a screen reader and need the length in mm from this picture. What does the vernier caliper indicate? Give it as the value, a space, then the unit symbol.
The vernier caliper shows 17.3 mm
